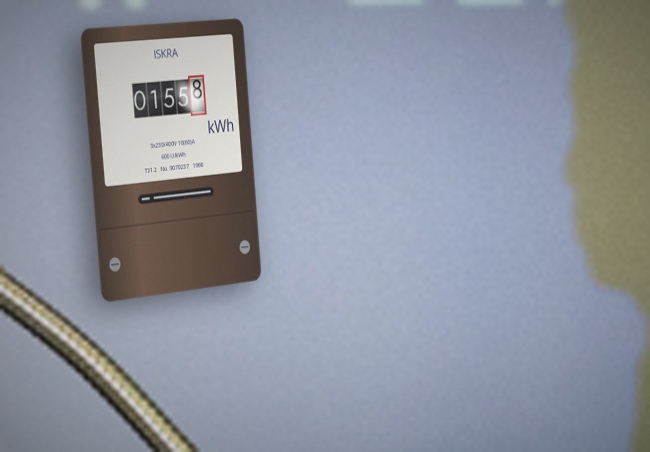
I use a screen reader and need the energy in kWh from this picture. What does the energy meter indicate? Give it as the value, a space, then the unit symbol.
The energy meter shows 155.8 kWh
